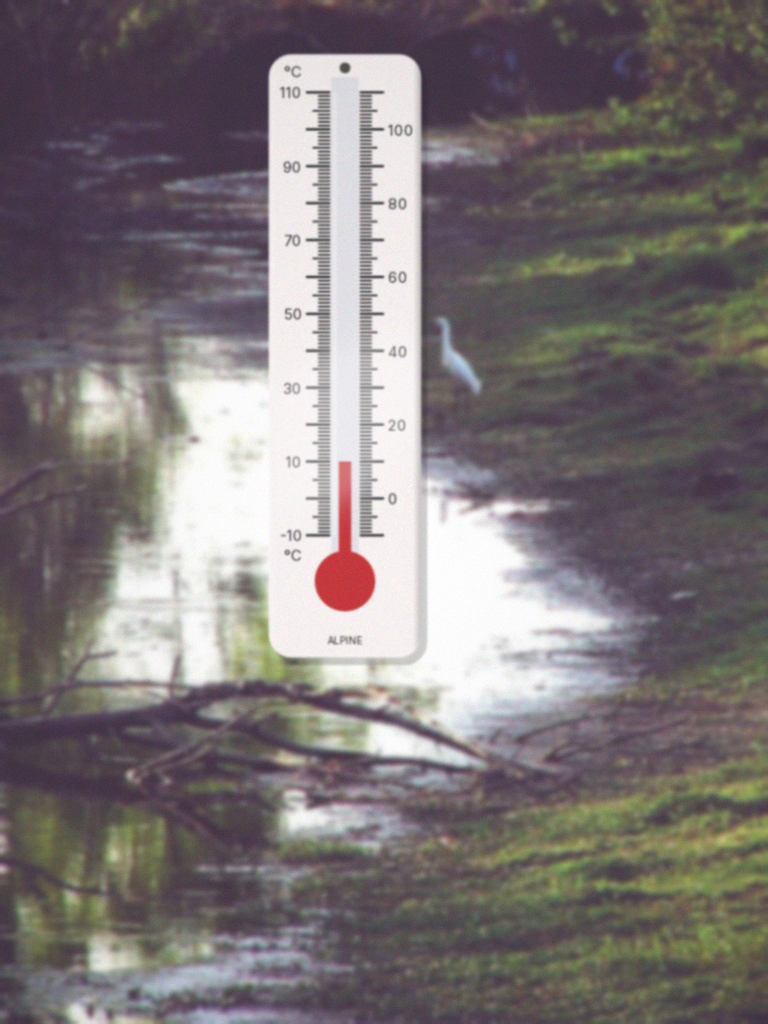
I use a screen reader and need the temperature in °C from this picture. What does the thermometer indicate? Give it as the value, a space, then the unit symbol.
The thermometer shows 10 °C
